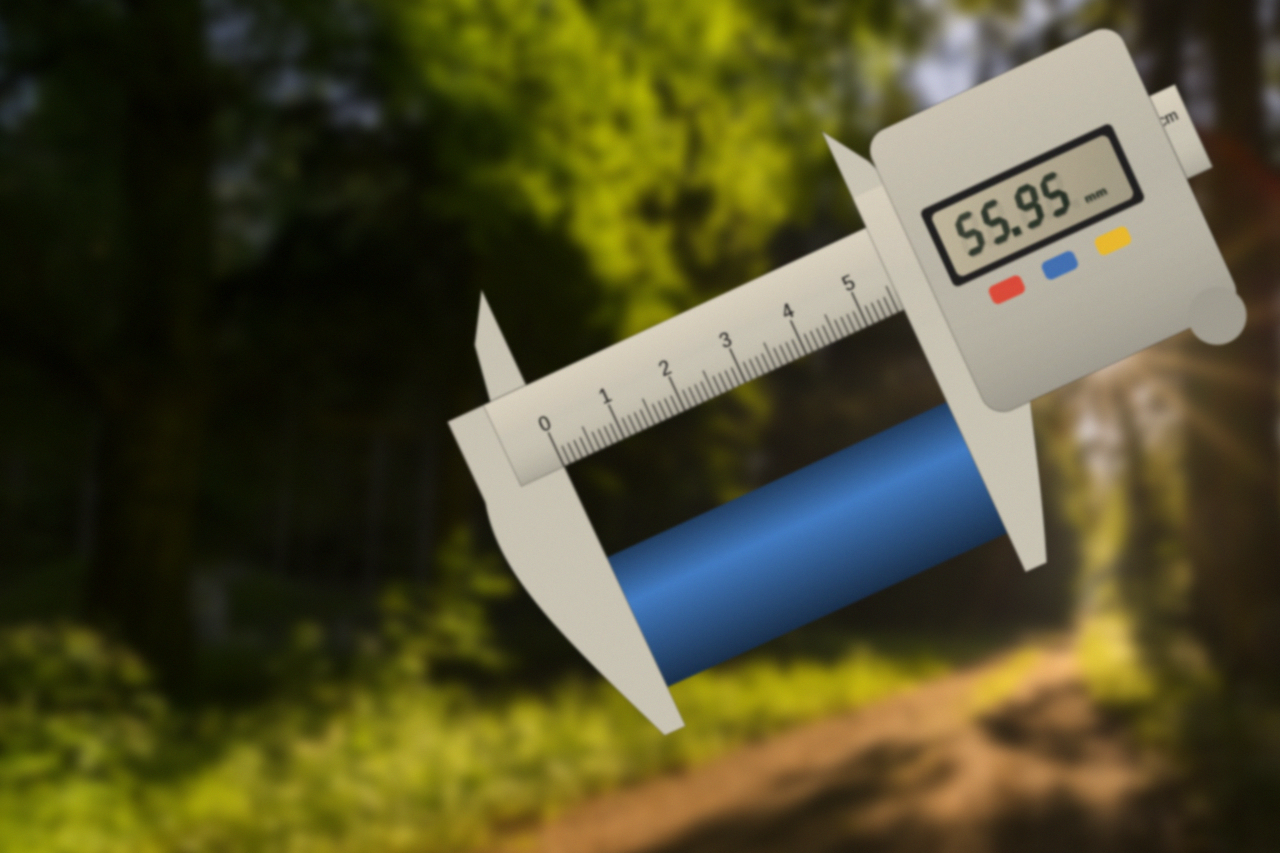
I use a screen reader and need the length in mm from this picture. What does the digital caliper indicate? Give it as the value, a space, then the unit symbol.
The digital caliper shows 55.95 mm
